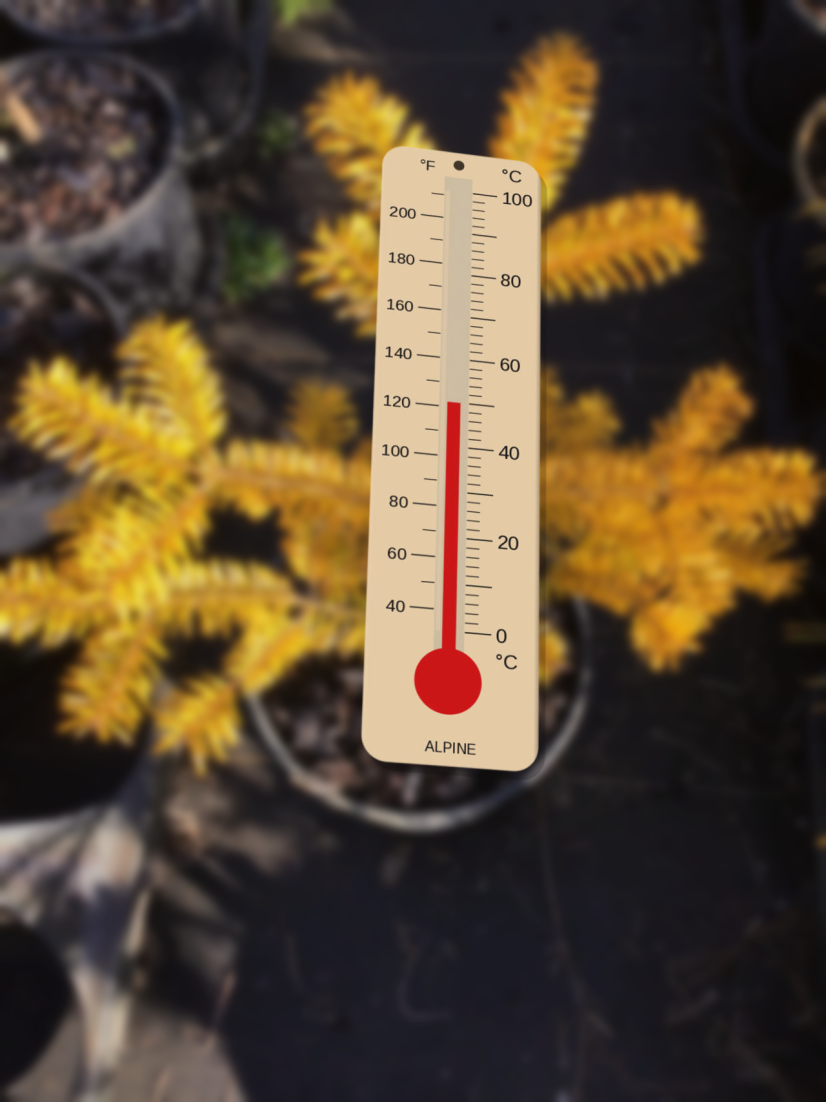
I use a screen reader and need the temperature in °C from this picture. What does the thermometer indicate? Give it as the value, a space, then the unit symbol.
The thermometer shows 50 °C
